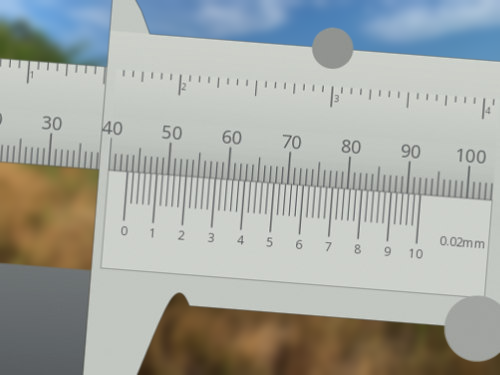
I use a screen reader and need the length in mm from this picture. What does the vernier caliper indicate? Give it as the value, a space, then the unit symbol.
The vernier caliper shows 43.2 mm
